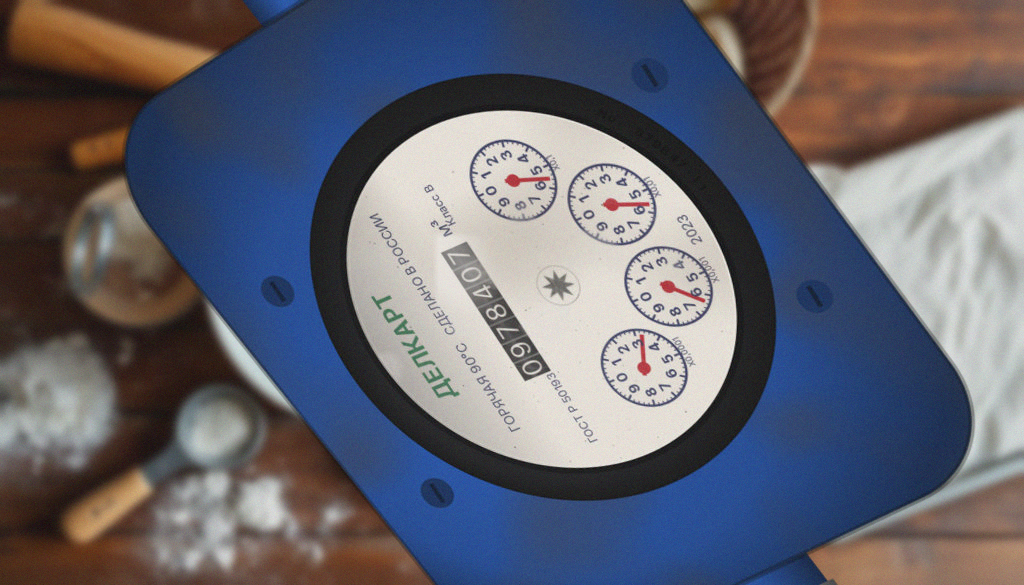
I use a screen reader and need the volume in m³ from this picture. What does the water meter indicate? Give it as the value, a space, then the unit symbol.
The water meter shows 978407.5563 m³
